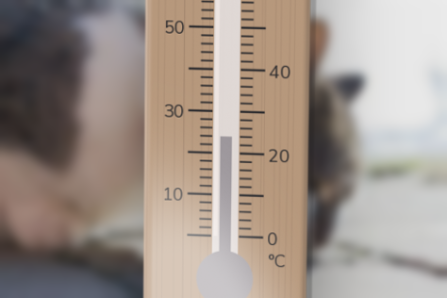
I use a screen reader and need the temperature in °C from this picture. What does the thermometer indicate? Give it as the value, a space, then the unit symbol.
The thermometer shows 24 °C
